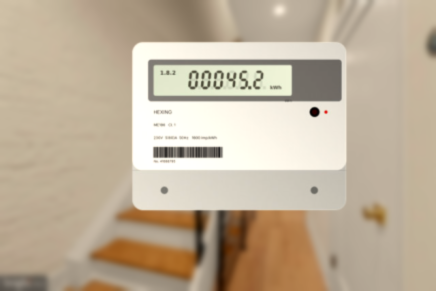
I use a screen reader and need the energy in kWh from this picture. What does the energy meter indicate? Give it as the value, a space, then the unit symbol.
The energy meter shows 45.2 kWh
